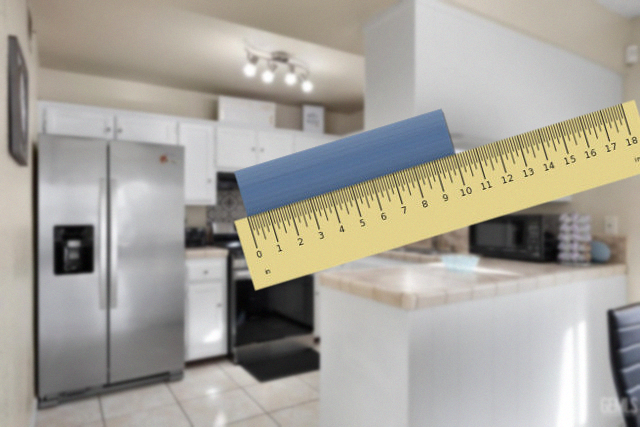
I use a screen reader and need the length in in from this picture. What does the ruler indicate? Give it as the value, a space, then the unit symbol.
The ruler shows 10 in
